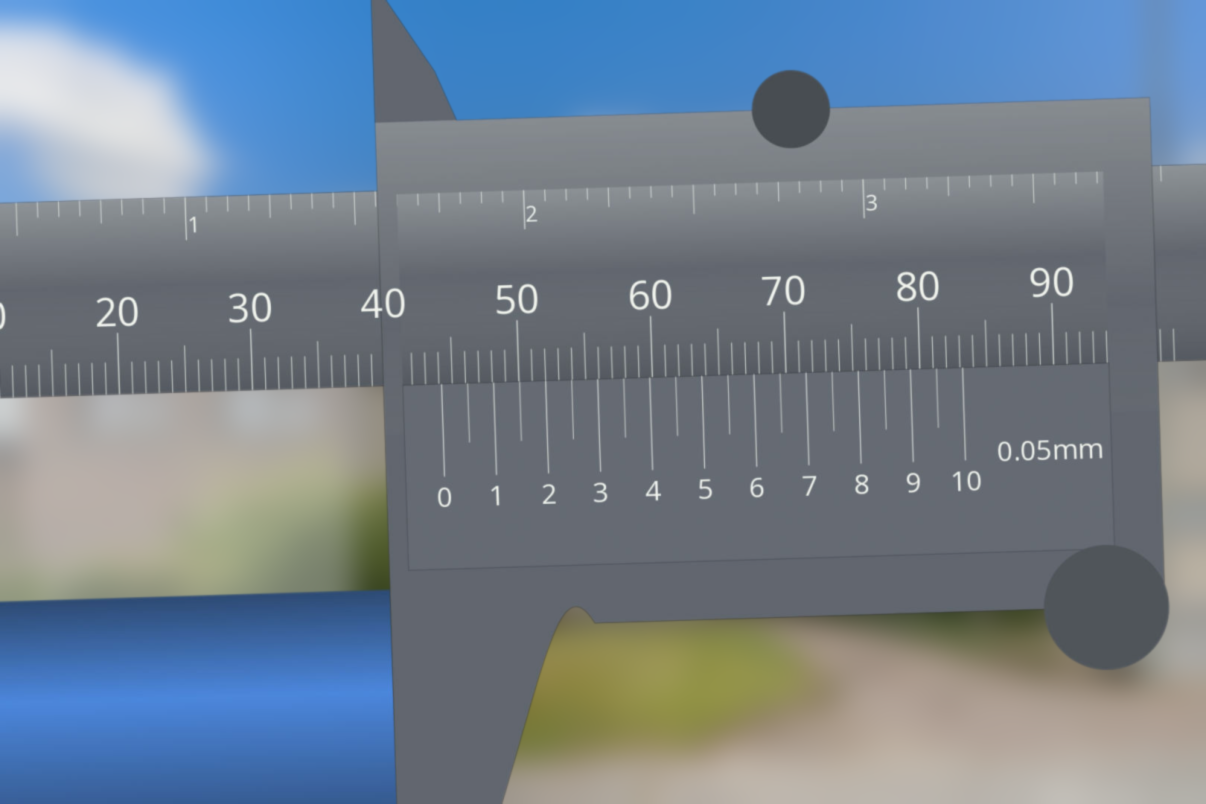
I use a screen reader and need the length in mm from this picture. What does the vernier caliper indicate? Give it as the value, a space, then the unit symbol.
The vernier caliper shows 44.2 mm
